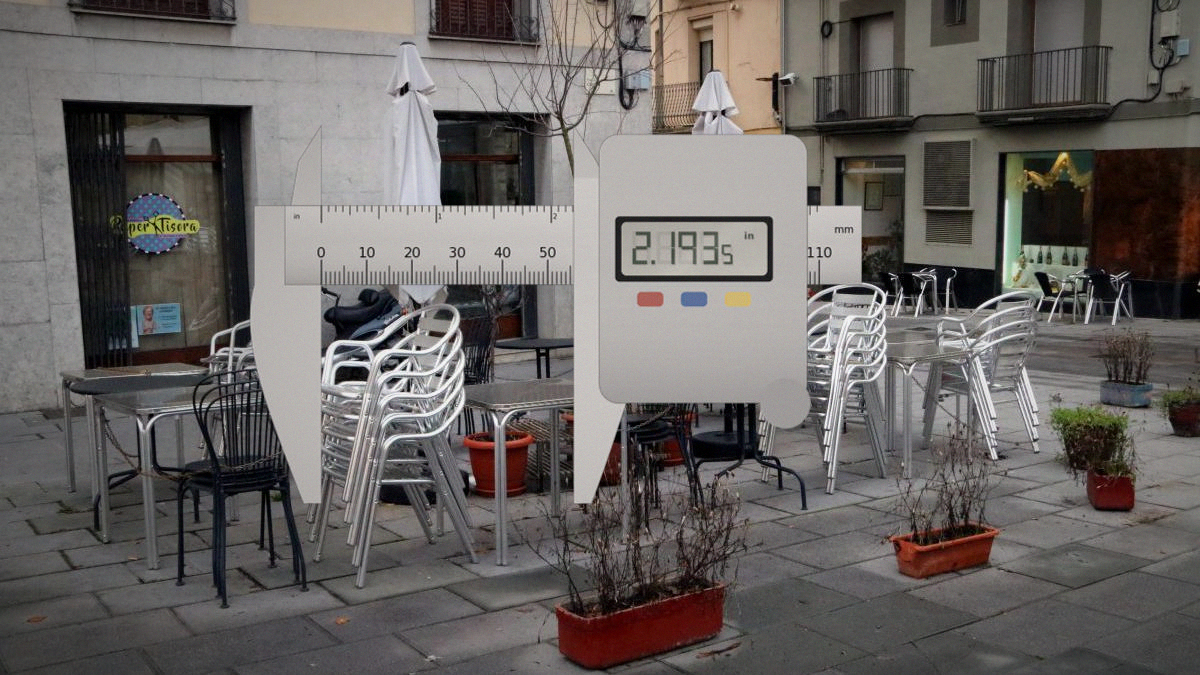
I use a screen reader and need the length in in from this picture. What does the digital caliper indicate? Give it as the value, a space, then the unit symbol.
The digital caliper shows 2.1935 in
